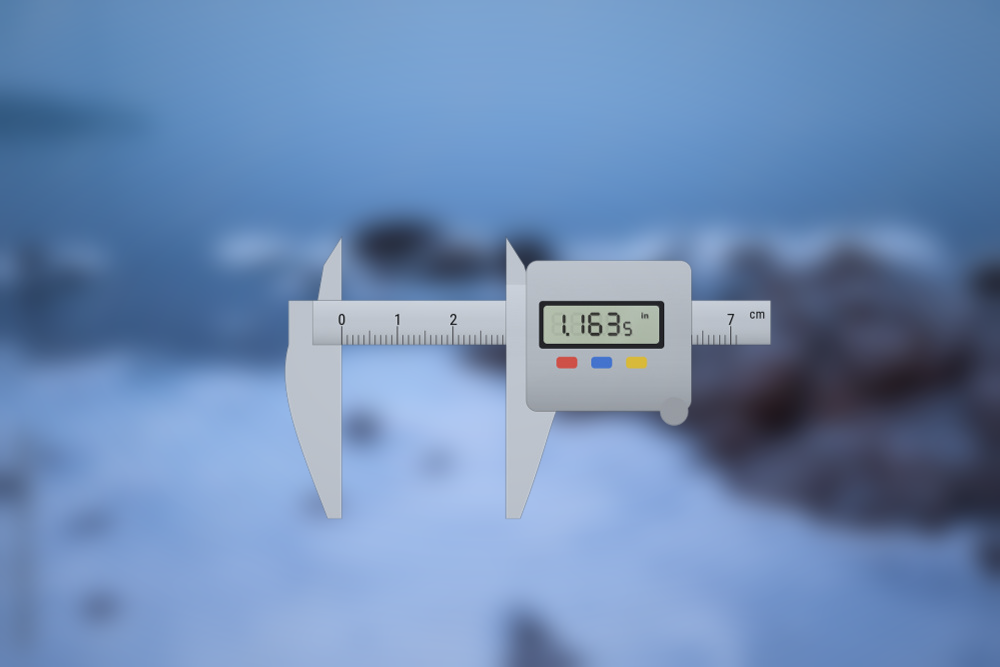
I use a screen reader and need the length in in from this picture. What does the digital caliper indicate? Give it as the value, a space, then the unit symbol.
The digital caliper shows 1.1635 in
